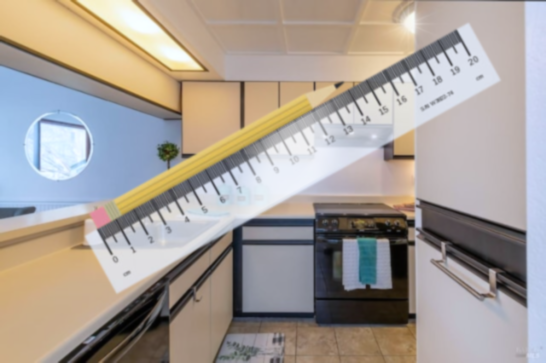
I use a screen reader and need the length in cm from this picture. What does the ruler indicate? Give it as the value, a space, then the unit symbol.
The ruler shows 14 cm
